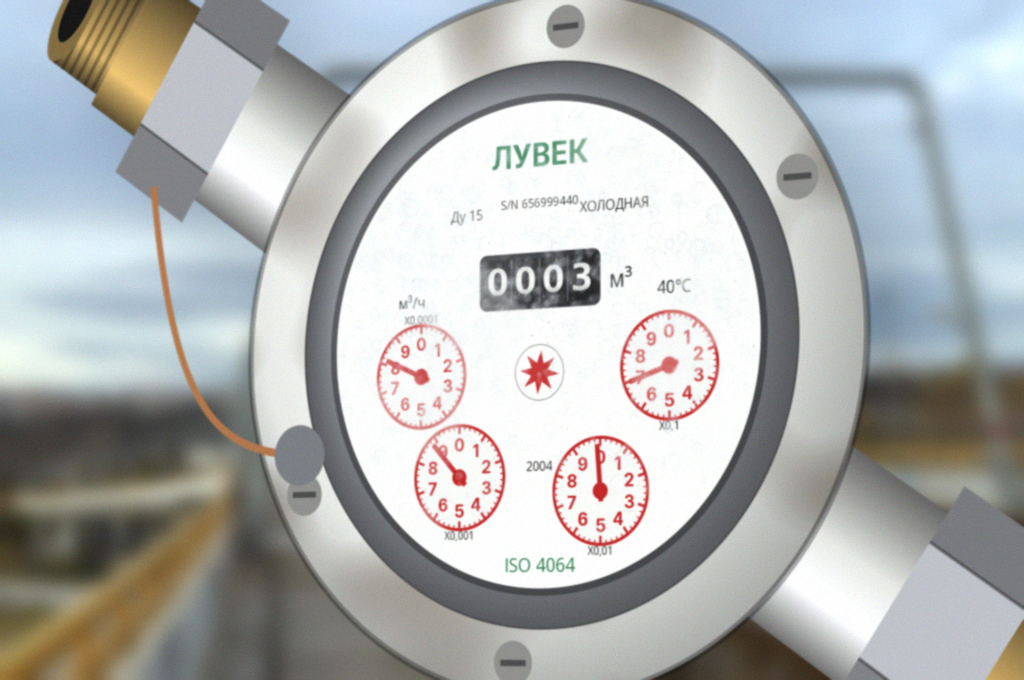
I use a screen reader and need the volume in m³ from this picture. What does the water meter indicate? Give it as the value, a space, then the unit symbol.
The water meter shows 3.6988 m³
